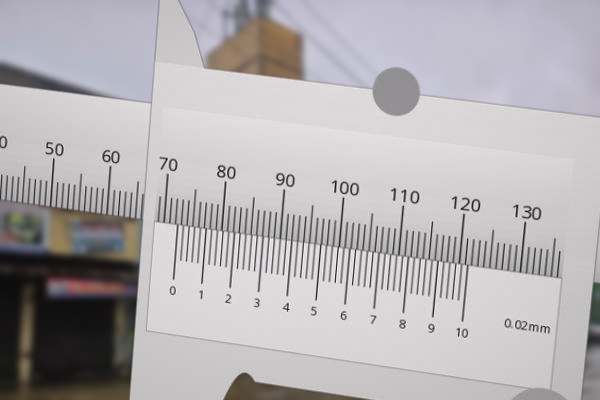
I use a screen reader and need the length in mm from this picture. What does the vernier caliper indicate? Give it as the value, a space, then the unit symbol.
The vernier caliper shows 72.4 mm
